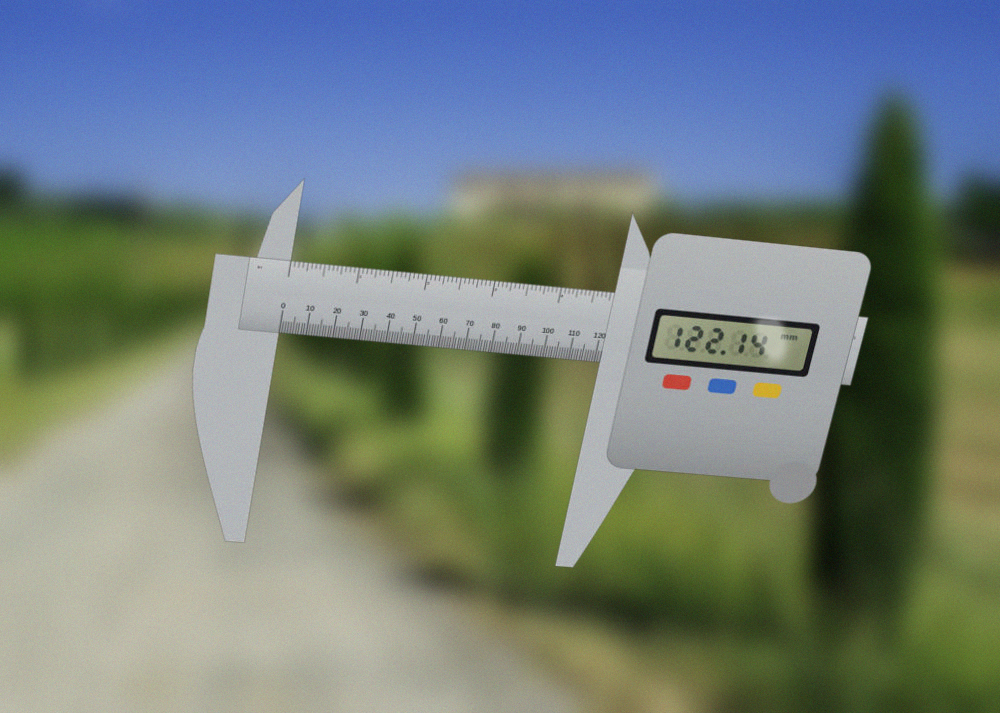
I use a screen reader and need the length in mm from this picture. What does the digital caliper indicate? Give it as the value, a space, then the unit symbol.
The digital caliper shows 122.14 mm
